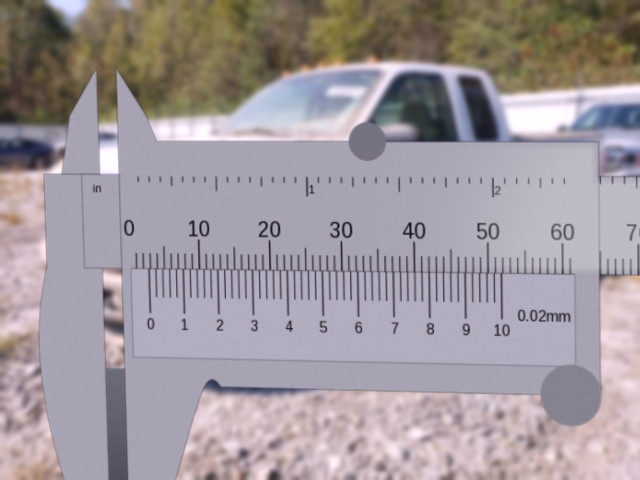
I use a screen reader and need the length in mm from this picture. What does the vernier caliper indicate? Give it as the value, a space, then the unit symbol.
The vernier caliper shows 2.8 mm
